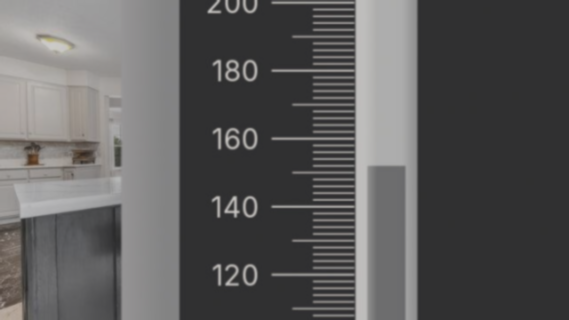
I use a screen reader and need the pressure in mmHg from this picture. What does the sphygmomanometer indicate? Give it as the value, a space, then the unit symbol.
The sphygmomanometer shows 152 mmHg
